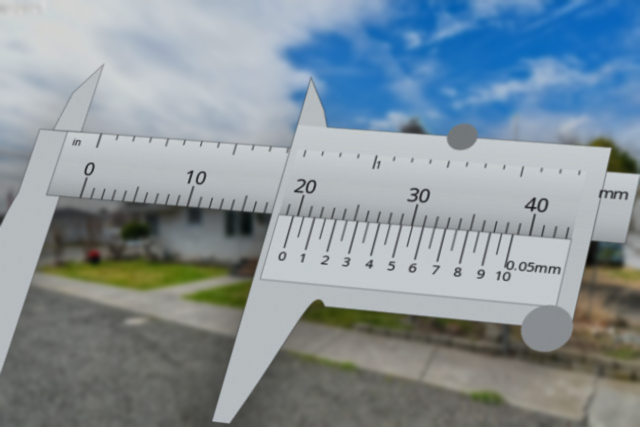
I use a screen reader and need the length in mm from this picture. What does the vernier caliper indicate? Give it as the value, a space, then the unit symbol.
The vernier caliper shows 19.6 mm
